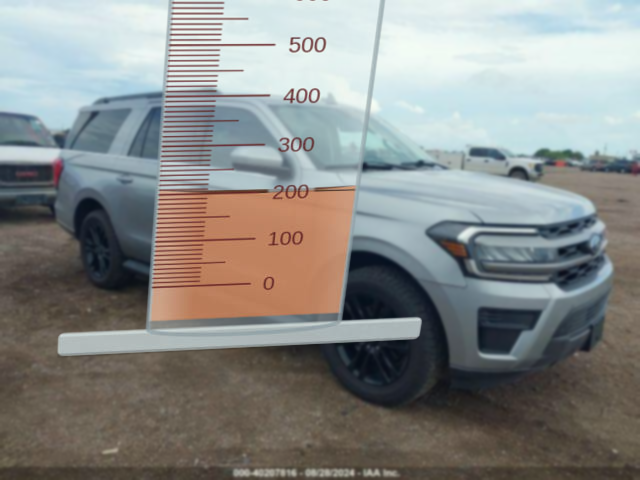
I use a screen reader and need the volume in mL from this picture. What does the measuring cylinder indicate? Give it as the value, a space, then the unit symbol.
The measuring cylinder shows 200 mL
